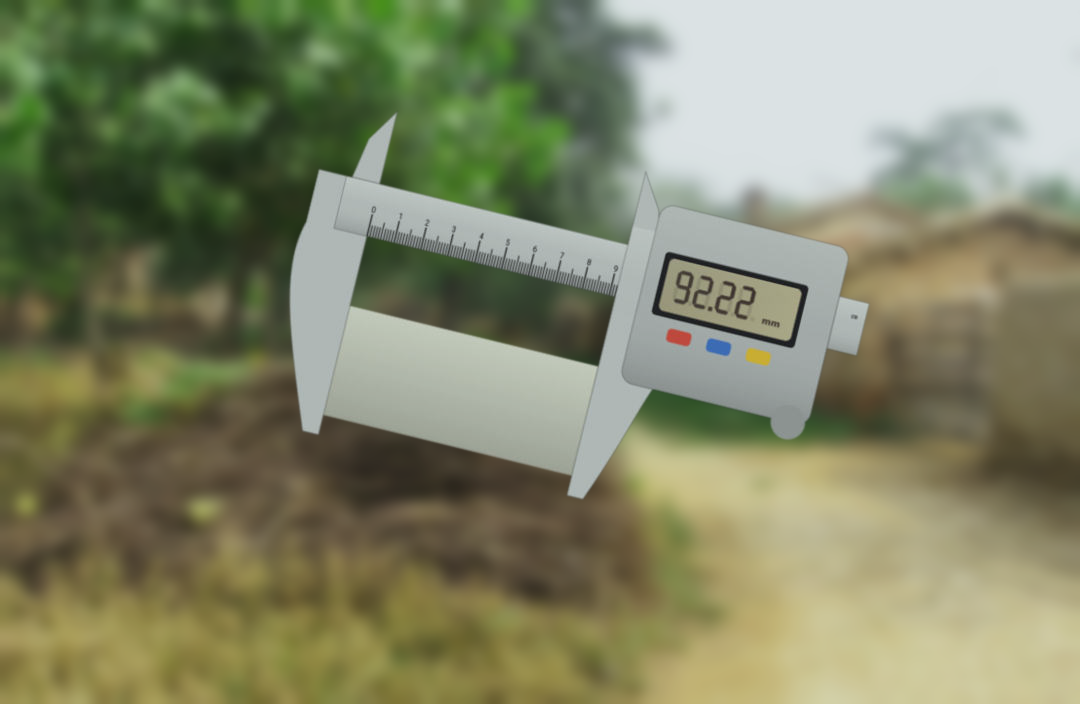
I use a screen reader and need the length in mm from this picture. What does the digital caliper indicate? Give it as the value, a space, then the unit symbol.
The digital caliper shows 92.22 mm
